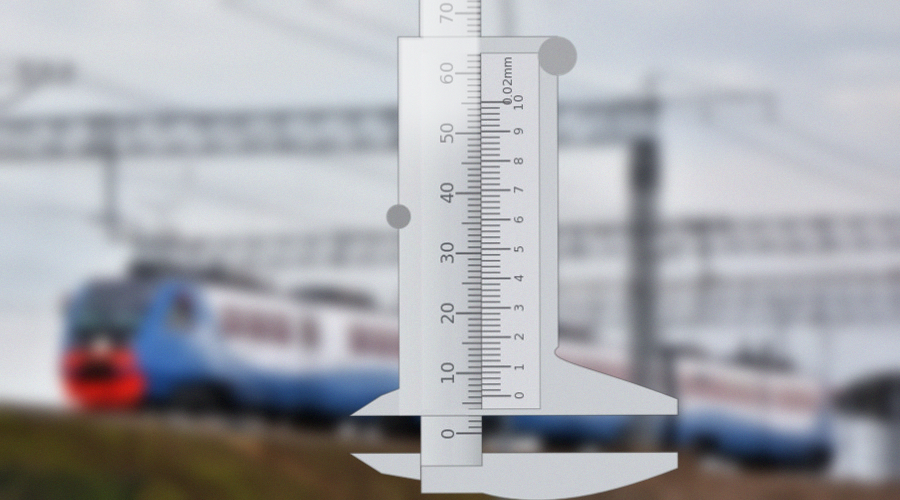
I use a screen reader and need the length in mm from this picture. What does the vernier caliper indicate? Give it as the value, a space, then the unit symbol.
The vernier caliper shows 6.2 mm
